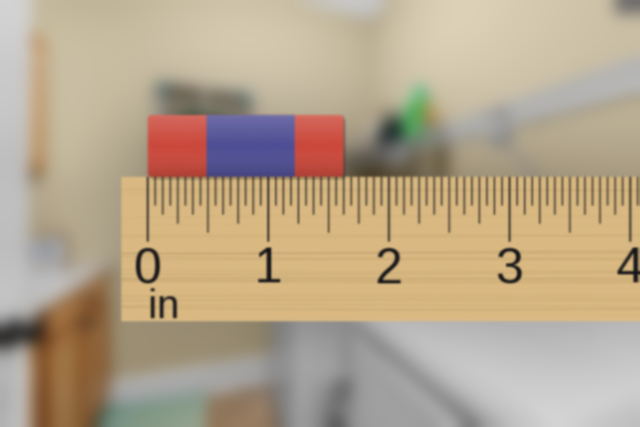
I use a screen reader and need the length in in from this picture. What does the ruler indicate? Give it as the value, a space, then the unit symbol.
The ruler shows 1.625 in
